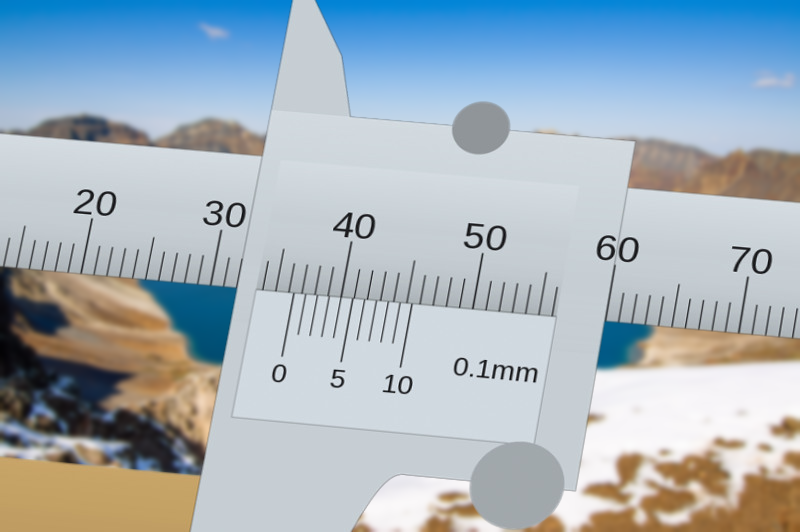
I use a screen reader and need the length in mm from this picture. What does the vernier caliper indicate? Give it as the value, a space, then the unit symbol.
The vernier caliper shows 36.4 mm
